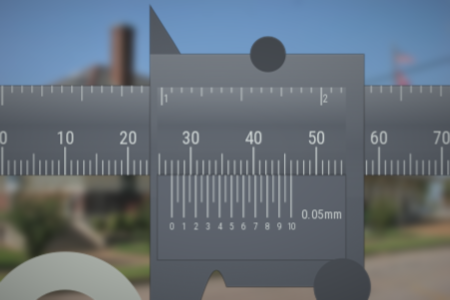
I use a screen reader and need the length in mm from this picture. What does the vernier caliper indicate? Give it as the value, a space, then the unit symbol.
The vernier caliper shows 27.0 mm
